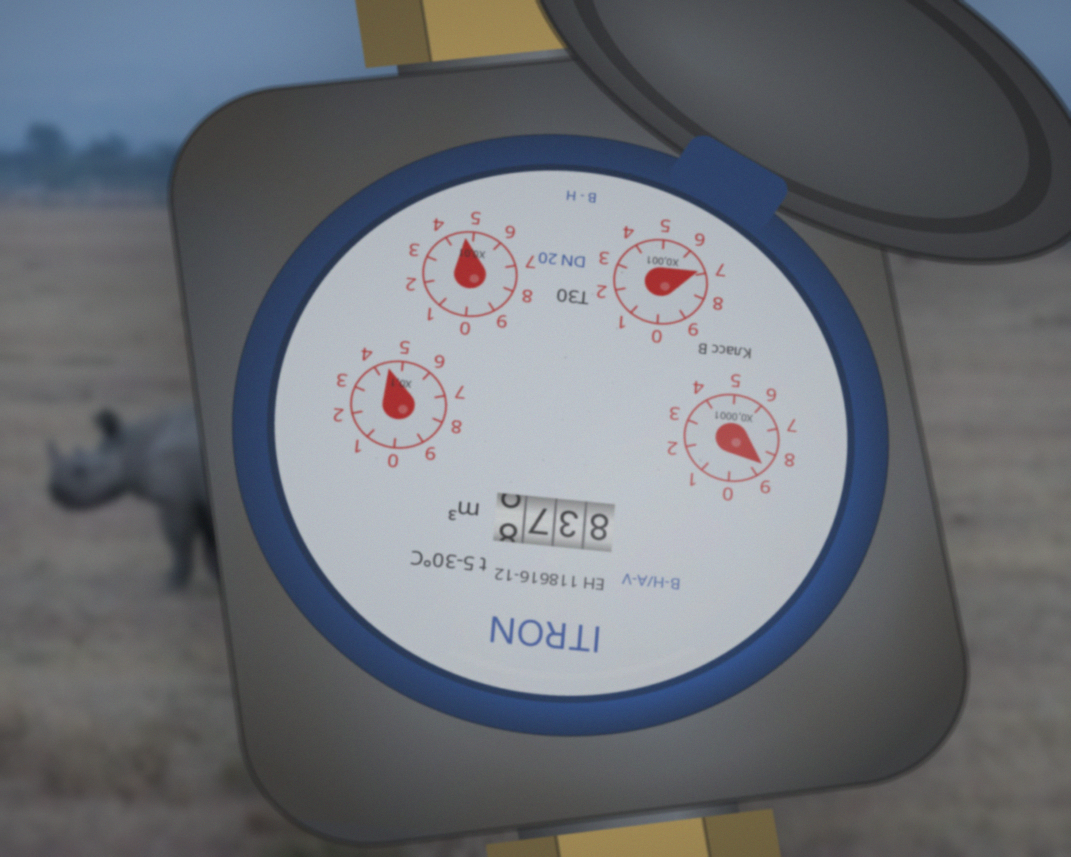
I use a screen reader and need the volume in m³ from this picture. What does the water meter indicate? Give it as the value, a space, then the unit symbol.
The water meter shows 8378.4468 m³
